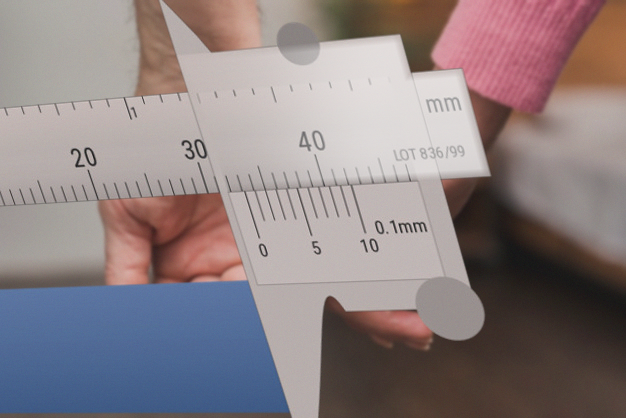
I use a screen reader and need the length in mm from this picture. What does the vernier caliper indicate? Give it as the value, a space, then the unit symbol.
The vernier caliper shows 33.2 mm
